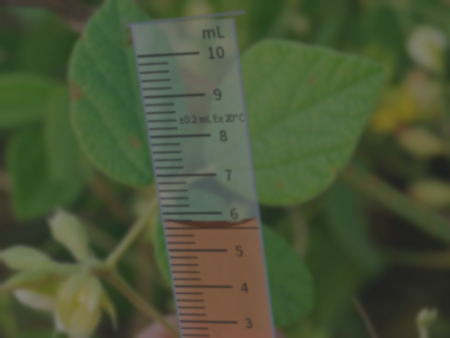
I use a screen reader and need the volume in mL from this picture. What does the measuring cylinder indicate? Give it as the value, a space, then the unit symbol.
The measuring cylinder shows 5.6 mL
